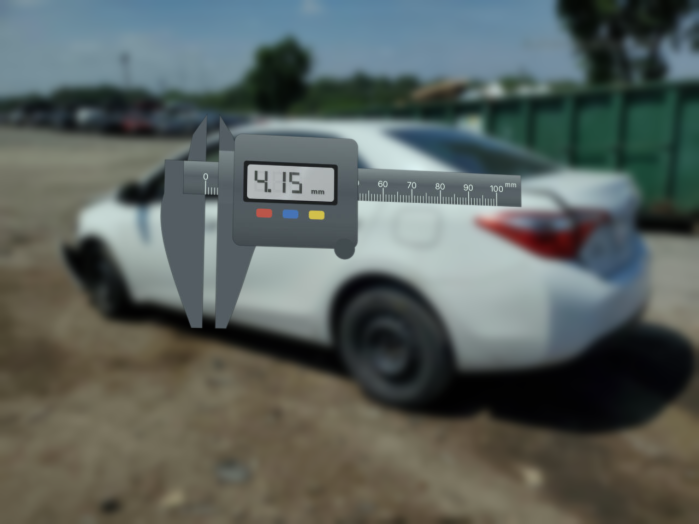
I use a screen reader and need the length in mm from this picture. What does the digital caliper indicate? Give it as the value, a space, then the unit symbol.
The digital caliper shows 4.15 mm
